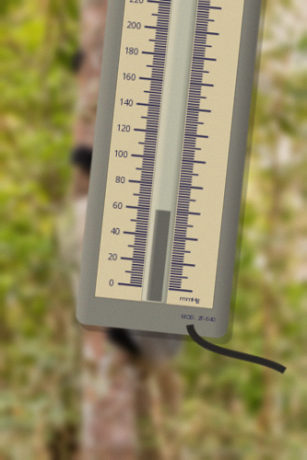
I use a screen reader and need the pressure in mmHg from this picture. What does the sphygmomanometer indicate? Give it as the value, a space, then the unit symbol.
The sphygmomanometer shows 60 mmHg
